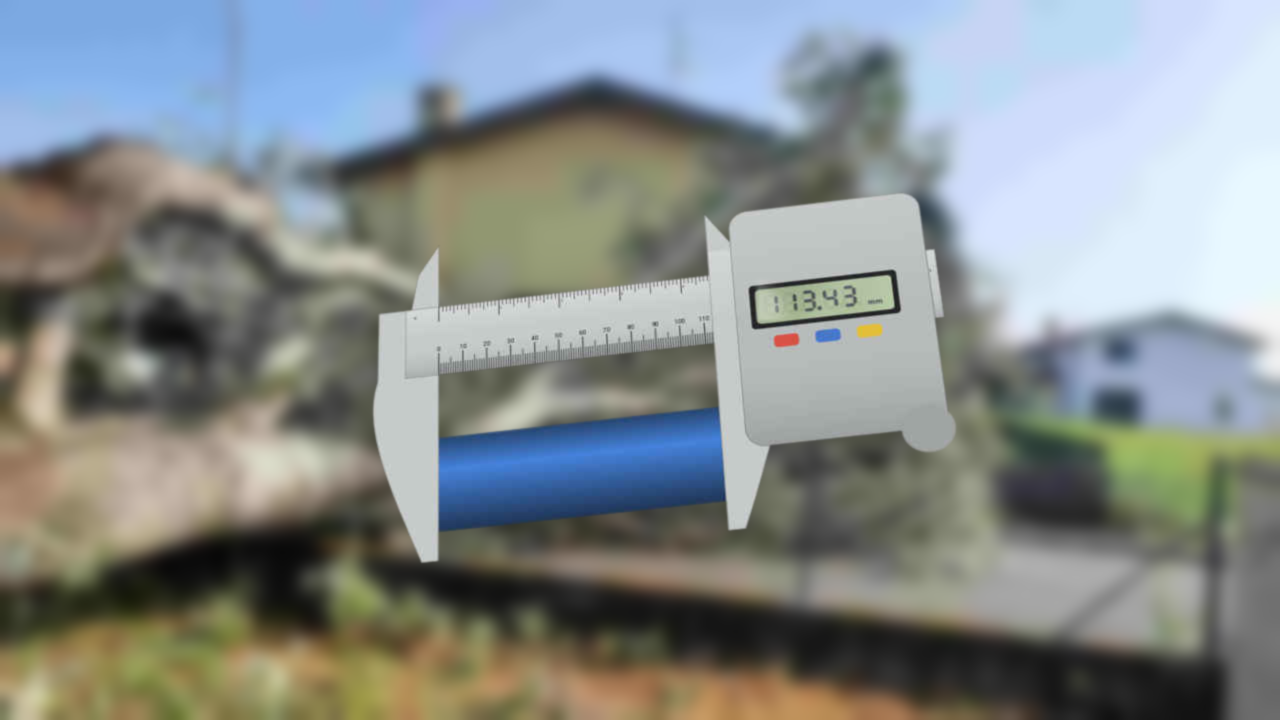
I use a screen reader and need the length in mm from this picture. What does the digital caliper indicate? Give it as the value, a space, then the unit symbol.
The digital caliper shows 113.43 mm
